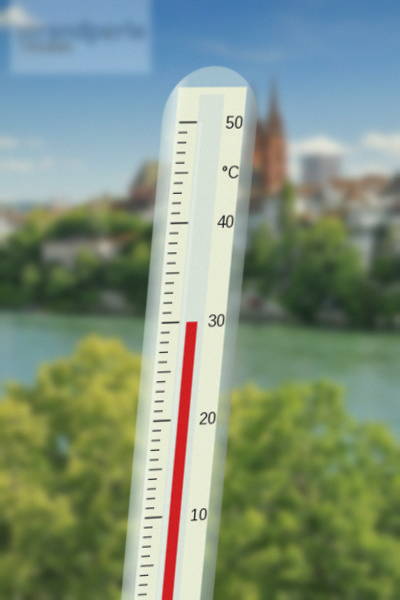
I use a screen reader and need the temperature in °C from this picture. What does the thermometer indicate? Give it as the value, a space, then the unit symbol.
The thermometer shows 30 °C
